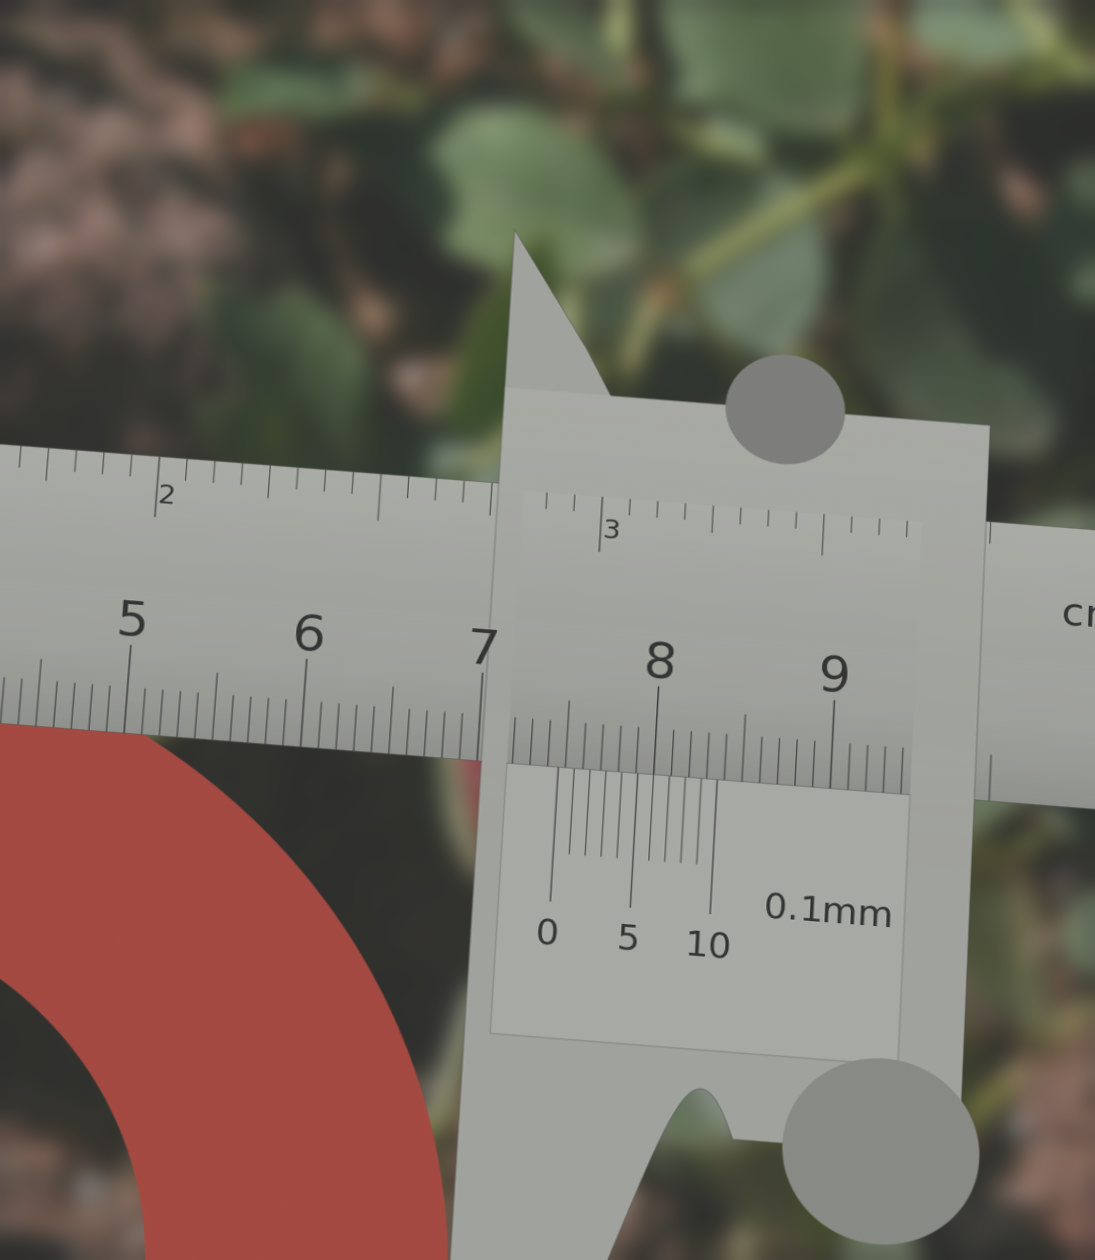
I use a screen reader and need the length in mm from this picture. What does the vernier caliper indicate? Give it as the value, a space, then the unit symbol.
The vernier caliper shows 74.6 mm
